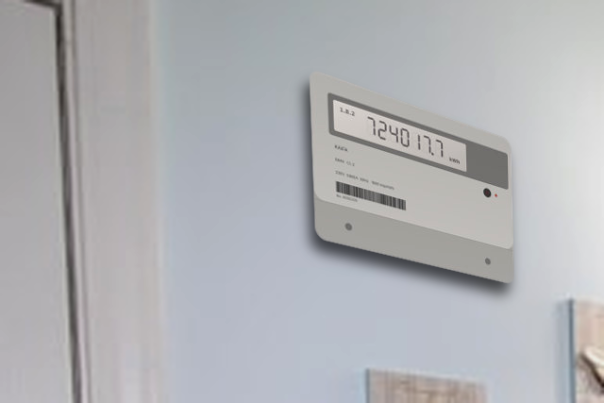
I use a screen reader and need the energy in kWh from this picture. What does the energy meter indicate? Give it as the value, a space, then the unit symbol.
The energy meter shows 724017.7 kWh
